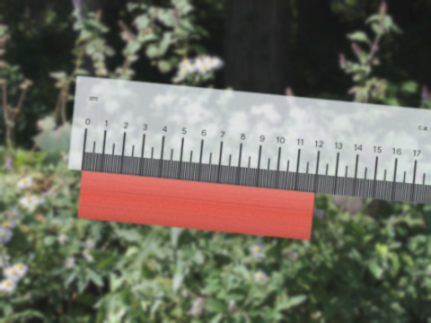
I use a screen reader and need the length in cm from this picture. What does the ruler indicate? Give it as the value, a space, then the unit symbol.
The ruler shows 12 cm
